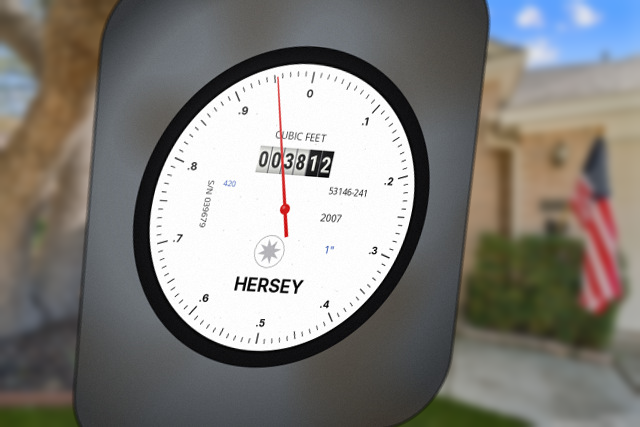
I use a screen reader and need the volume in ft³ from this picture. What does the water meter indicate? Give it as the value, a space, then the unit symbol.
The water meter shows 3811.95 ft³
